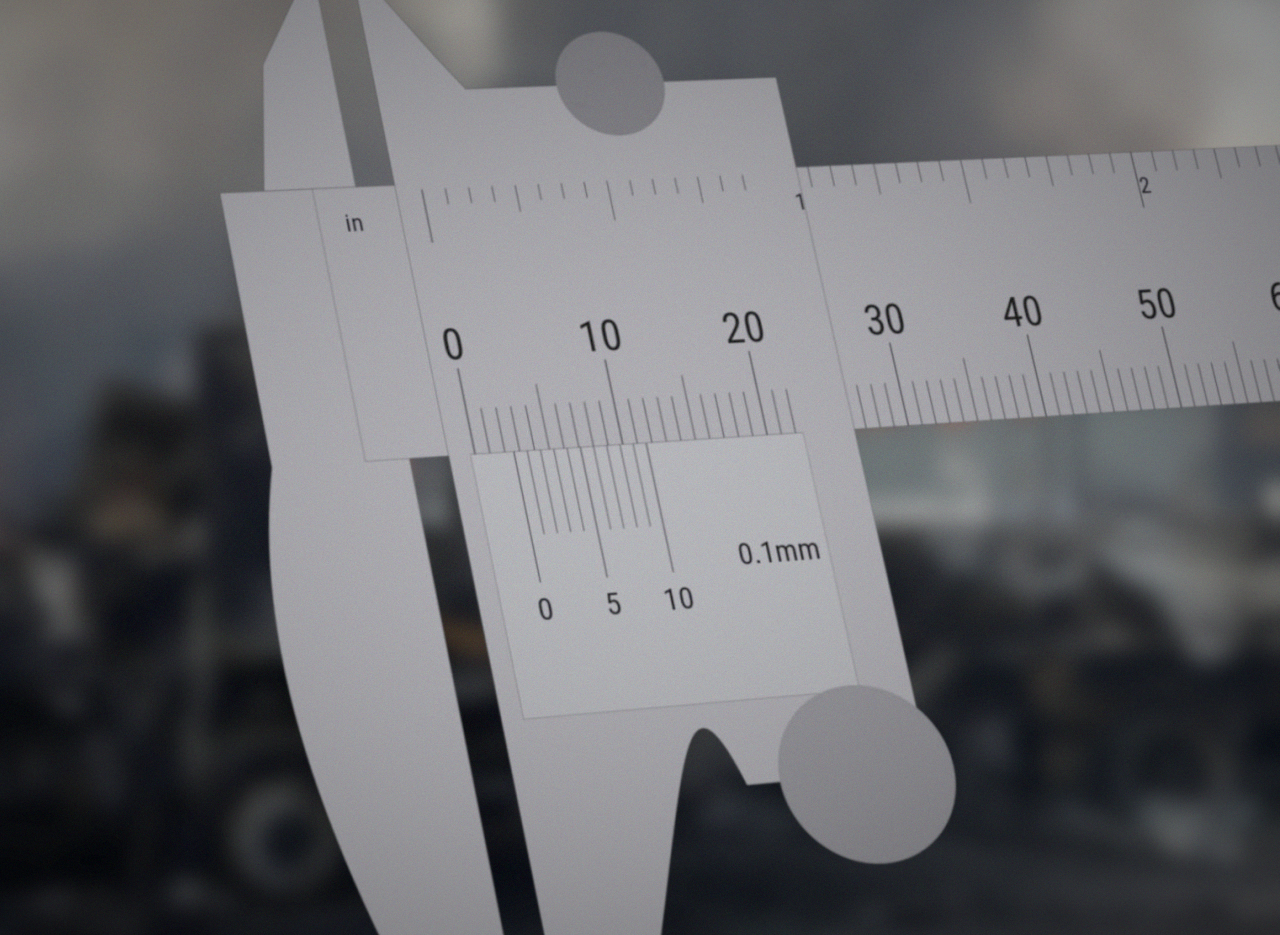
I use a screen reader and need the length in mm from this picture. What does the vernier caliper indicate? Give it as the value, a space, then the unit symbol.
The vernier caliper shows 2.6 mm
